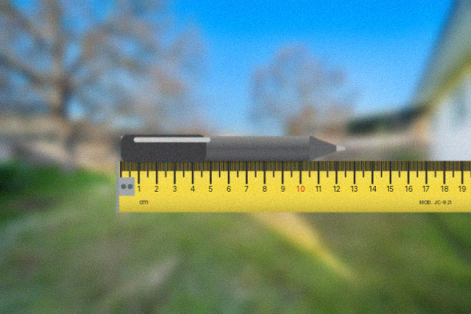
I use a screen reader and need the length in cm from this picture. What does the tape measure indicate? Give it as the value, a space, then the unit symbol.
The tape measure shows 12.5 cm
